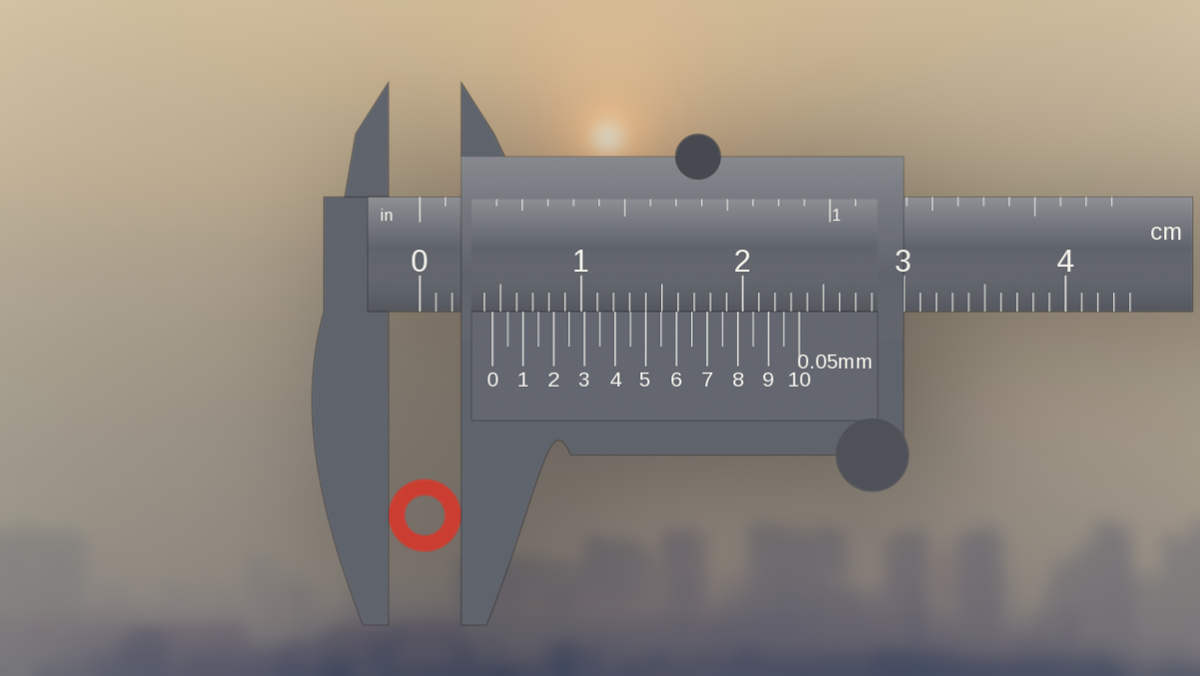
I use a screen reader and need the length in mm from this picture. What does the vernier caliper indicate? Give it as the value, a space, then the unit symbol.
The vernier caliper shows 4.5 mm
